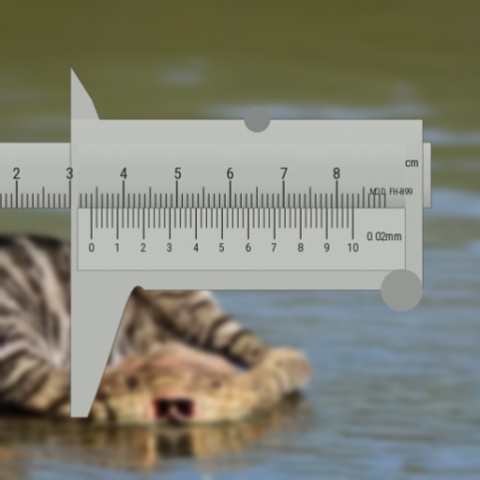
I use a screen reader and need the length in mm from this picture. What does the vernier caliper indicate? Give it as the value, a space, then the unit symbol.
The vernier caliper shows 34.0 mm
